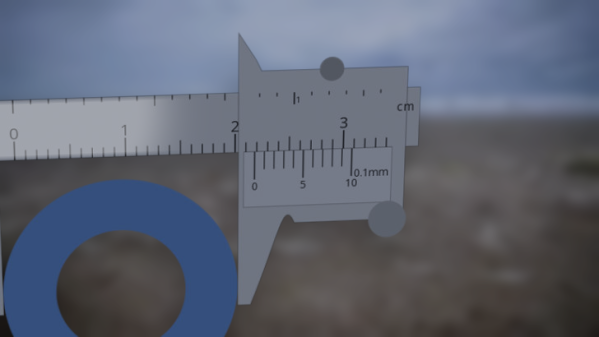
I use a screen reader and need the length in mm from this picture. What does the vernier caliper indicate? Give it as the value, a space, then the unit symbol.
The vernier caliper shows 21.8 mm
